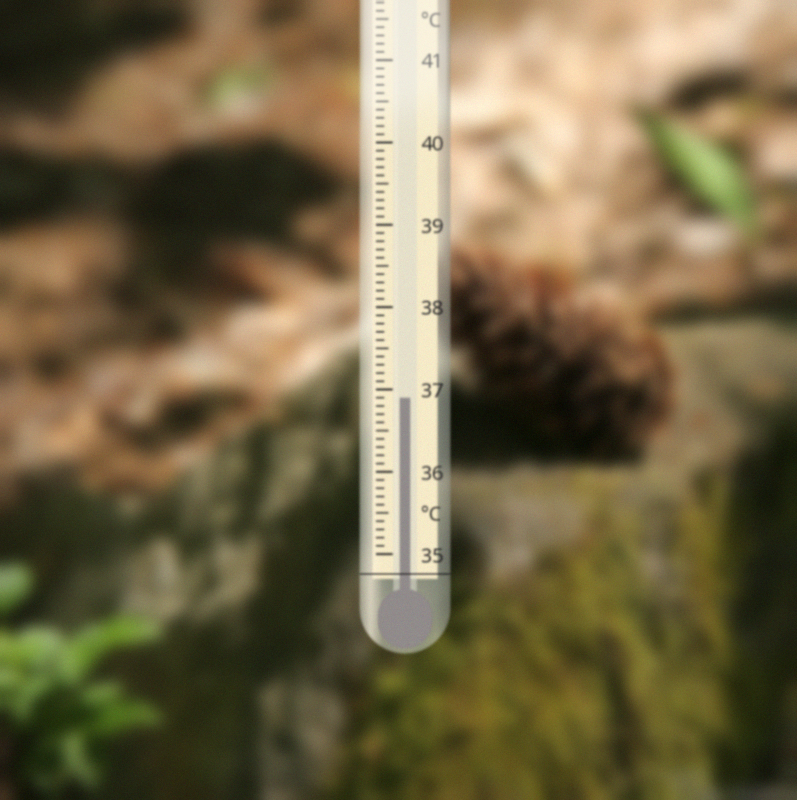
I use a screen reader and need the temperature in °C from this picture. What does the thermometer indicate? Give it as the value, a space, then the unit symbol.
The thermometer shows 36.9 °C
